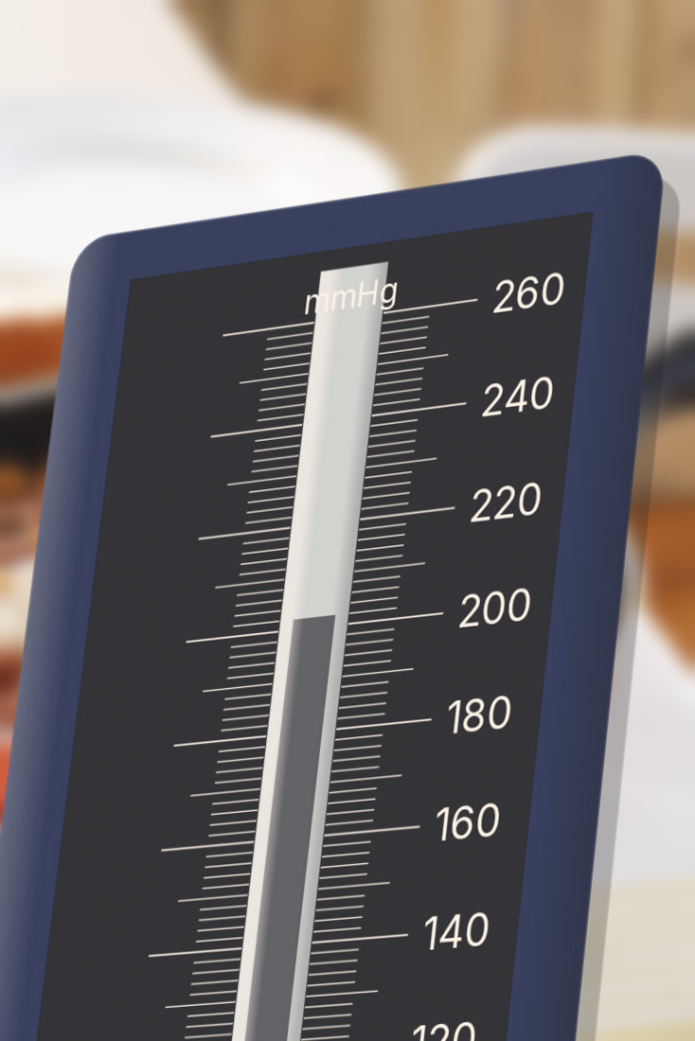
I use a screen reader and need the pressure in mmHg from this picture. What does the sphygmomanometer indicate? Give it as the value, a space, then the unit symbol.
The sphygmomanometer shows 202 mmHg
